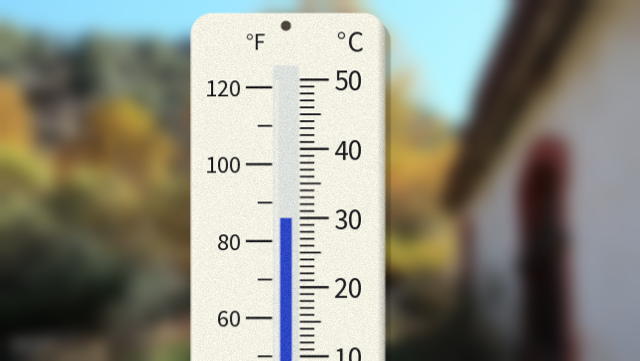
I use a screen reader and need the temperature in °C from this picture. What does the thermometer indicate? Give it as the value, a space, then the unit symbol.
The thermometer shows 30 °C
